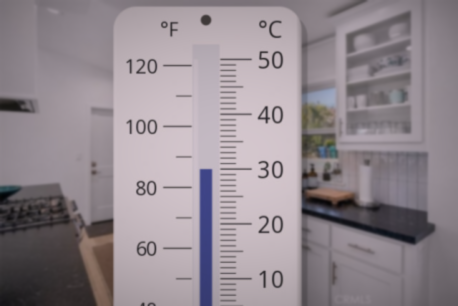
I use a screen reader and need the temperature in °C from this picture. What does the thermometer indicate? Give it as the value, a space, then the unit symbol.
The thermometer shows 30 °C
